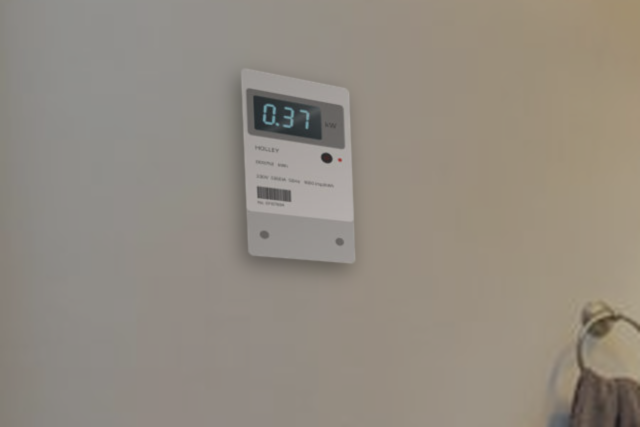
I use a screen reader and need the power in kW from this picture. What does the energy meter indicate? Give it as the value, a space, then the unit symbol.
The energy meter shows 0.37 kW
